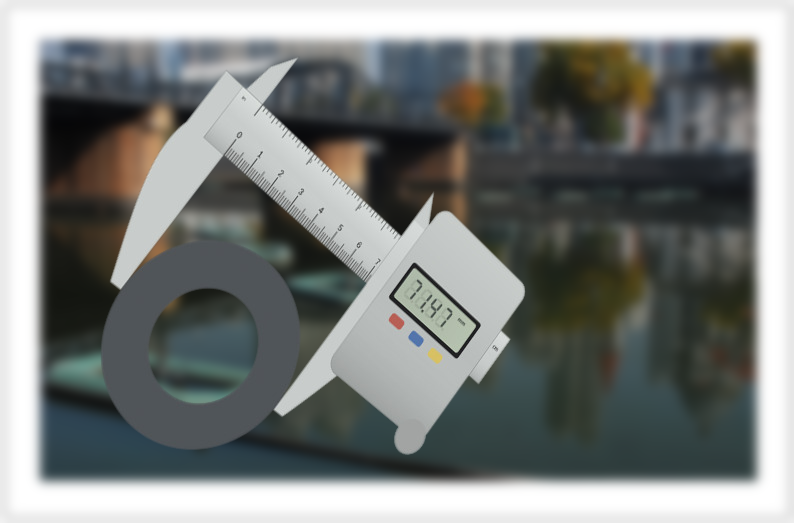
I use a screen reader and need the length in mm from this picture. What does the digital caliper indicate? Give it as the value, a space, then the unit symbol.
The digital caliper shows 71.47 mm
